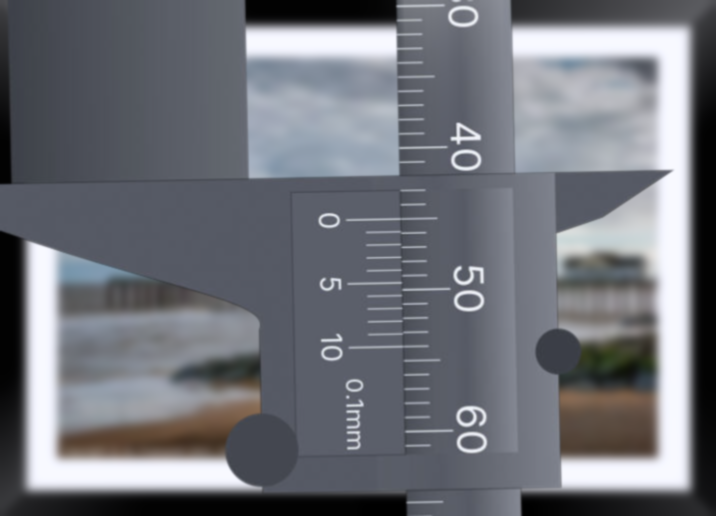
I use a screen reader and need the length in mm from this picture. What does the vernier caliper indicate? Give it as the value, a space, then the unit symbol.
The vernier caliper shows 45.0 mm
